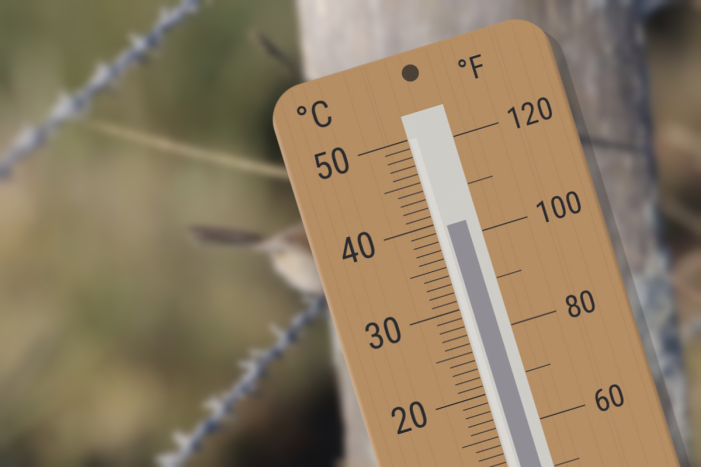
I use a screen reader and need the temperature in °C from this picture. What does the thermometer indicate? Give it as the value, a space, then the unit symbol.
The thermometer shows 39.5 °C
